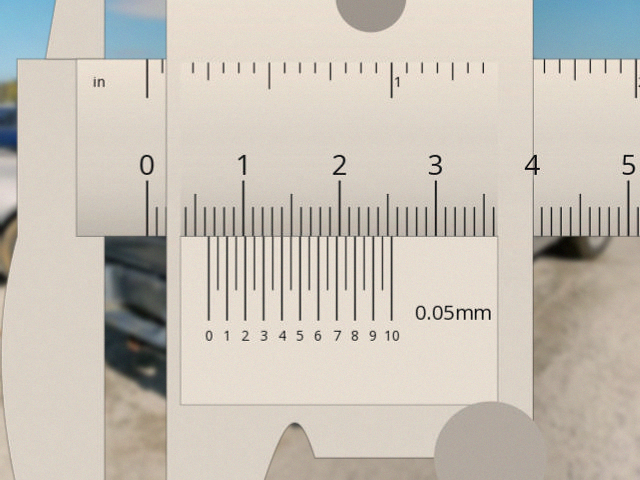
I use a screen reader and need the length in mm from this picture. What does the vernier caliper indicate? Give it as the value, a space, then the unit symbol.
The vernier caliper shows 6.4 mm
